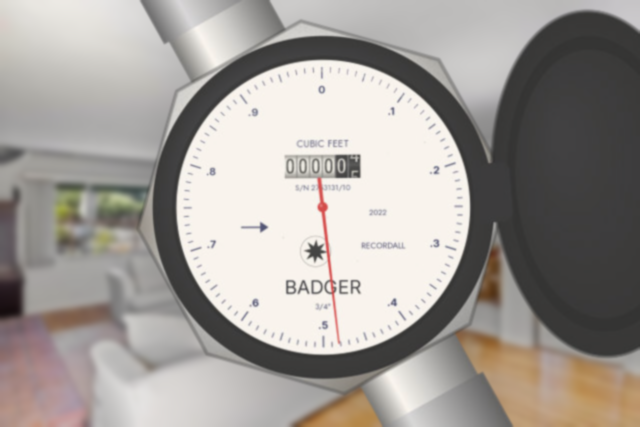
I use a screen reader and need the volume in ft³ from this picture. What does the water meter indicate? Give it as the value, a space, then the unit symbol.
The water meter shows 4.48 ft³
